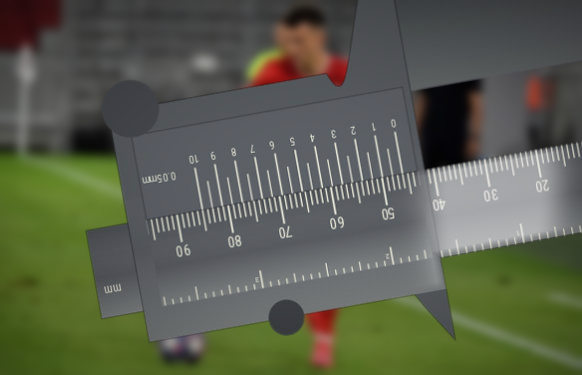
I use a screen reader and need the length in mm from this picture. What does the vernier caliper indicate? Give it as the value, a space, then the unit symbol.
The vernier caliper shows 46.0 mm
